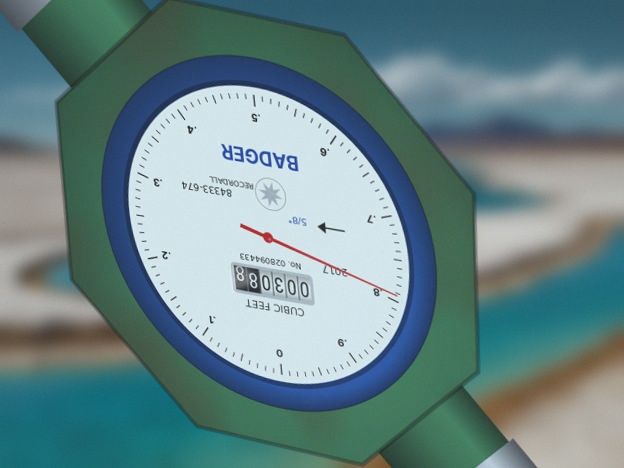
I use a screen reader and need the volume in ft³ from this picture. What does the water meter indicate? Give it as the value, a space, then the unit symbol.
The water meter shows 3087.79 ft³
